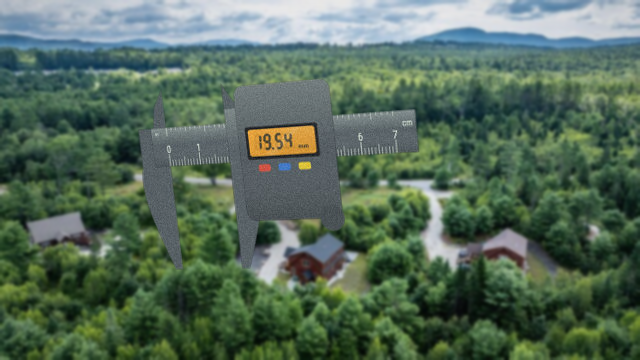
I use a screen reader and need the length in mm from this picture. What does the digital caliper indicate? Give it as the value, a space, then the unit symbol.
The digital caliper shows 19.54 mm
